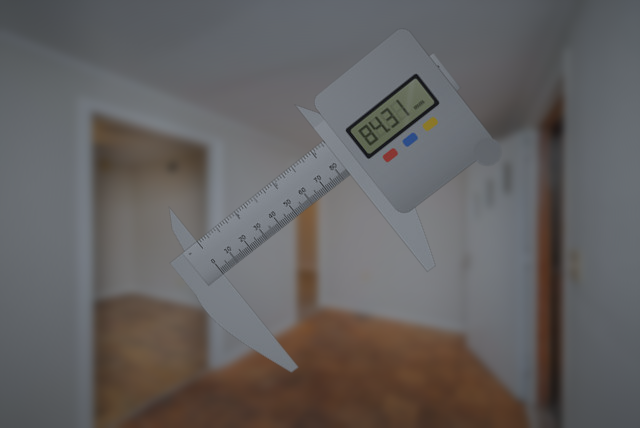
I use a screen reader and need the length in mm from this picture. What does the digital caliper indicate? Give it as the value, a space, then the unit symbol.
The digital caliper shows 84.31 mm
